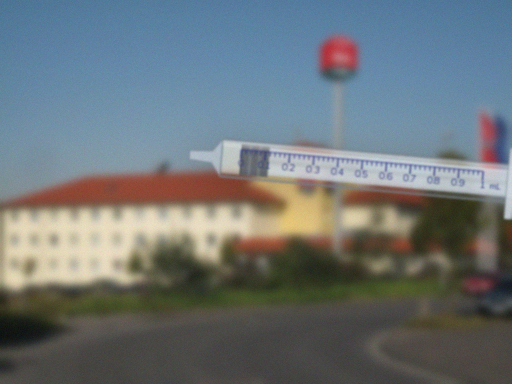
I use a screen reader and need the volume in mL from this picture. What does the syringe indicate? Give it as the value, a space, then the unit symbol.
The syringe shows 0 mL
